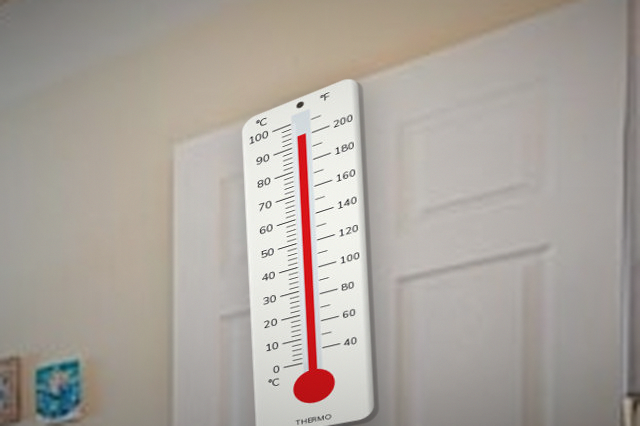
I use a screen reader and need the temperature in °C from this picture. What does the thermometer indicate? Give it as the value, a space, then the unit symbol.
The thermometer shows 94 °C
